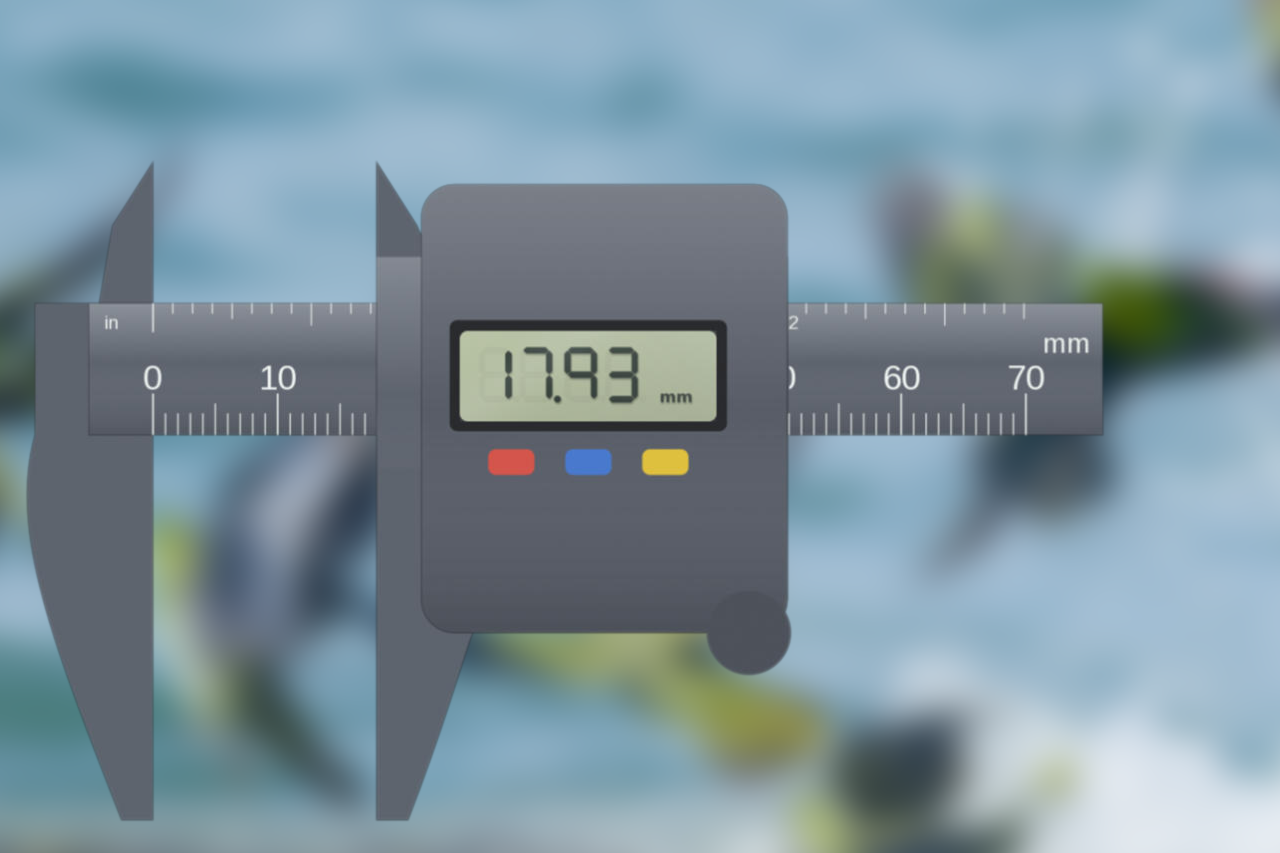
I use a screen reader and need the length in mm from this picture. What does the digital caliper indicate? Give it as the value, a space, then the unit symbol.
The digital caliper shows 17.93 mm
